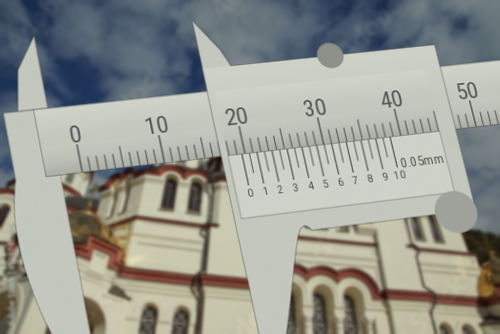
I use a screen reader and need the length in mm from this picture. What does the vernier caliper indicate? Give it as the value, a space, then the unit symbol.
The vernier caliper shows 19.6 mm
